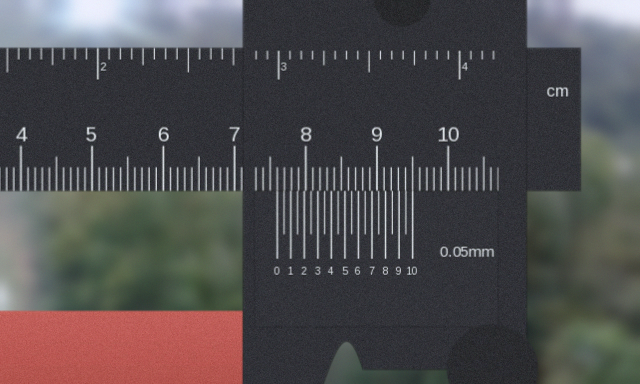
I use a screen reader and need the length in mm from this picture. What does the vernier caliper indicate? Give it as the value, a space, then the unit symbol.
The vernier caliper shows 76.0 mm
